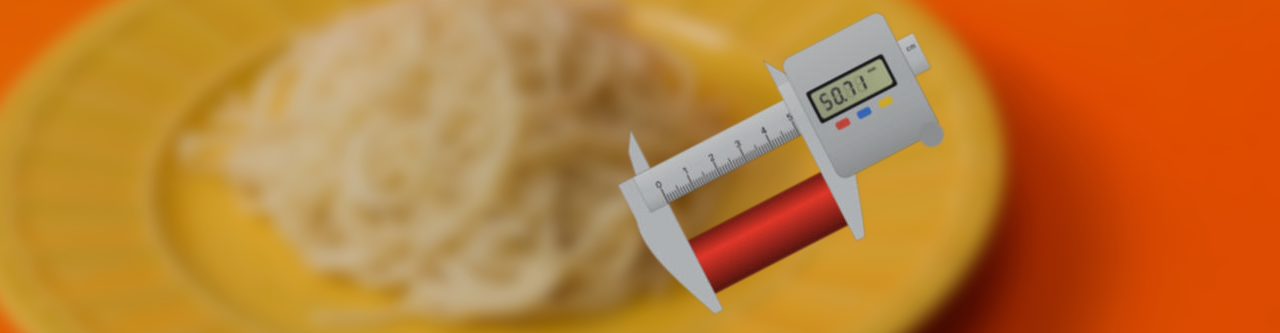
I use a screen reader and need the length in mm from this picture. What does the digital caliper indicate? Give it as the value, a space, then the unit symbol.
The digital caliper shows 50.71 mm
